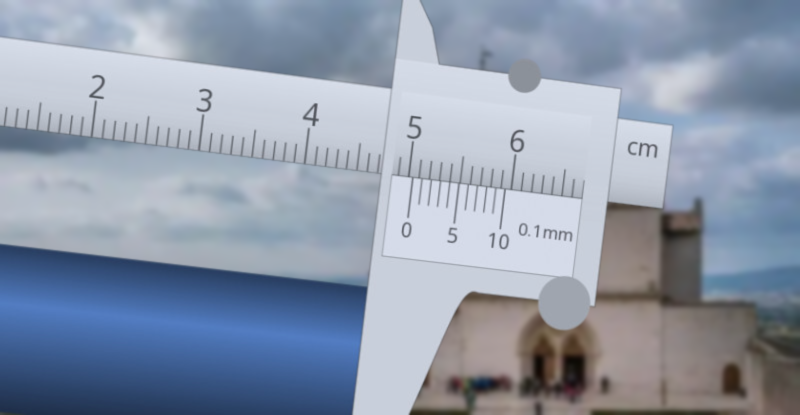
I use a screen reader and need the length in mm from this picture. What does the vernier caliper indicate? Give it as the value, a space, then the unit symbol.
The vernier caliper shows 50.4 mm
